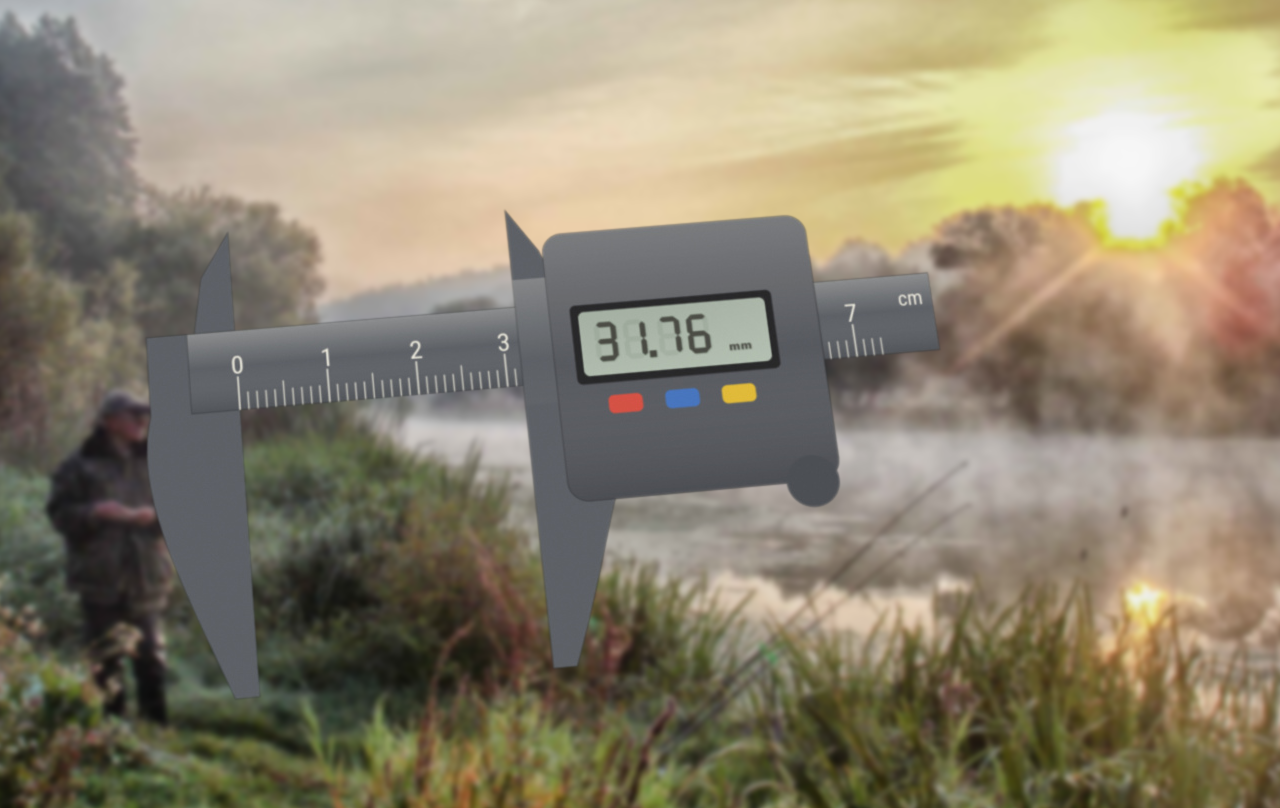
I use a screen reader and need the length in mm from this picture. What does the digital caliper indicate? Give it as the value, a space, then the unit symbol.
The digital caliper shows 31.76 mm
